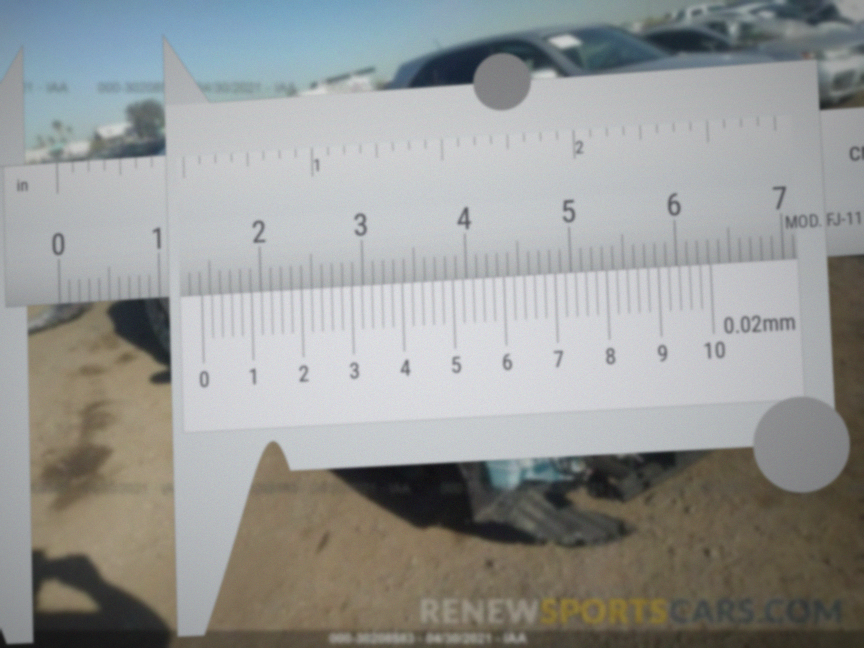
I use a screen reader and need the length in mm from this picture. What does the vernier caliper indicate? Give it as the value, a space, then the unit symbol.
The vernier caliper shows 14.2 mm
